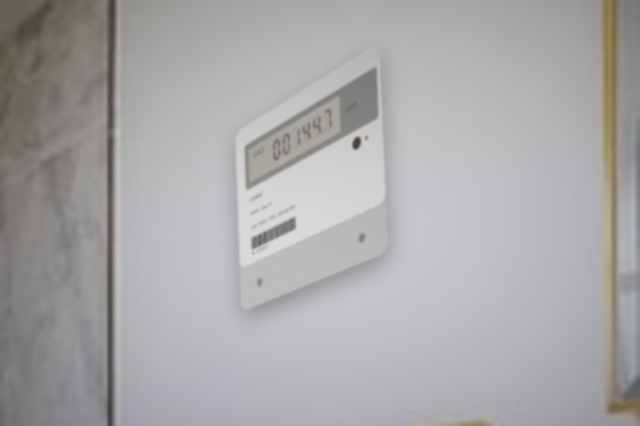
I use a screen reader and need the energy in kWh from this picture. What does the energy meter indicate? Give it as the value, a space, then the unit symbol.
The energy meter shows 1447 kWh
